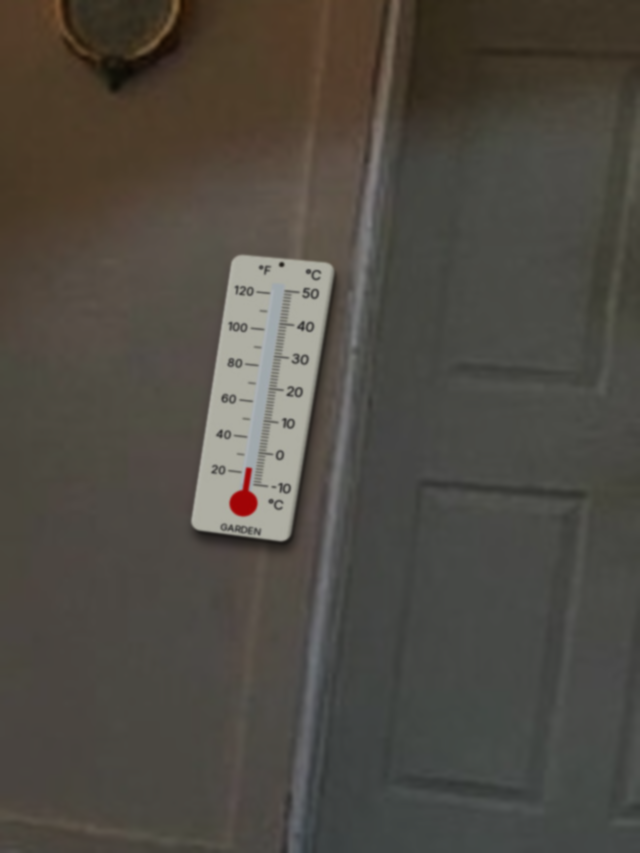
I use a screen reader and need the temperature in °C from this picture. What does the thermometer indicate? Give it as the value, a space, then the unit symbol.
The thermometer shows -5 °C
